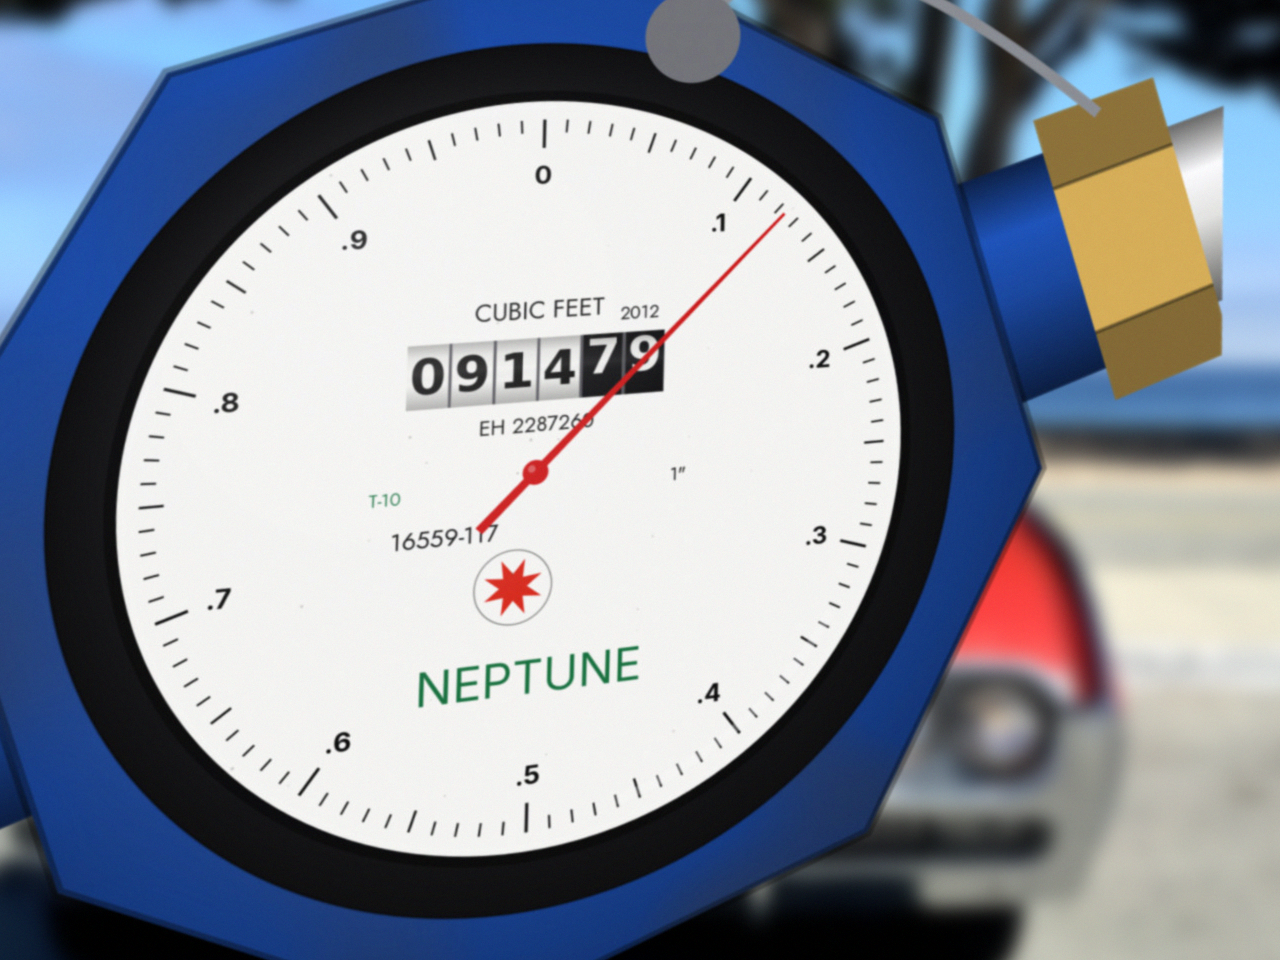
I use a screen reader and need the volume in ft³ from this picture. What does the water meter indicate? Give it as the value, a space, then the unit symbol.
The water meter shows 91479.12 ft³
